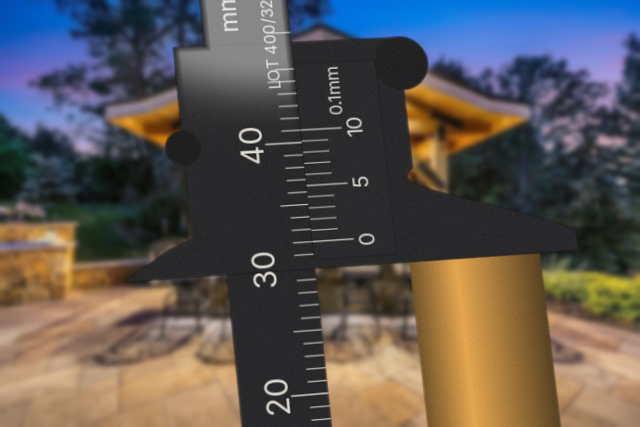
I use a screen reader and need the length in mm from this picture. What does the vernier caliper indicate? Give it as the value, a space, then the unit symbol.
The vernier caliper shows 32.0 mm
